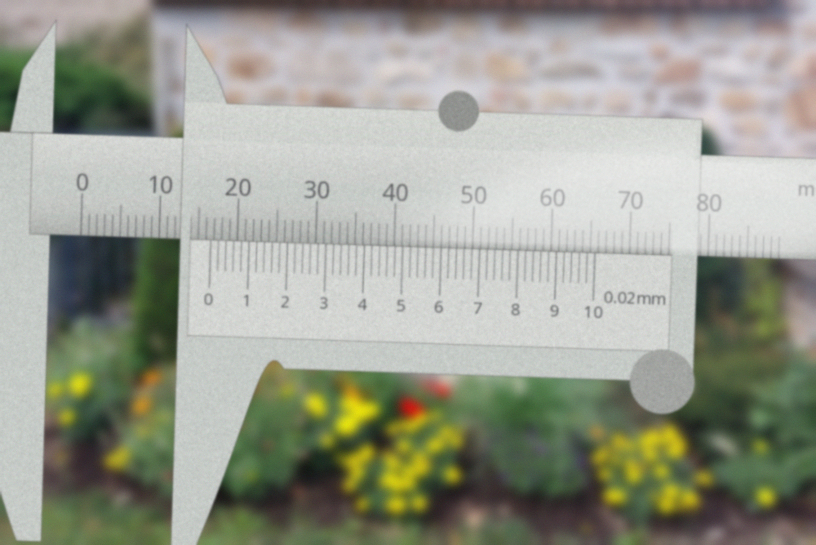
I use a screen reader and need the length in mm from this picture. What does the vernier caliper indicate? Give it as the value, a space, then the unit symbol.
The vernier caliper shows 16.6 mm
